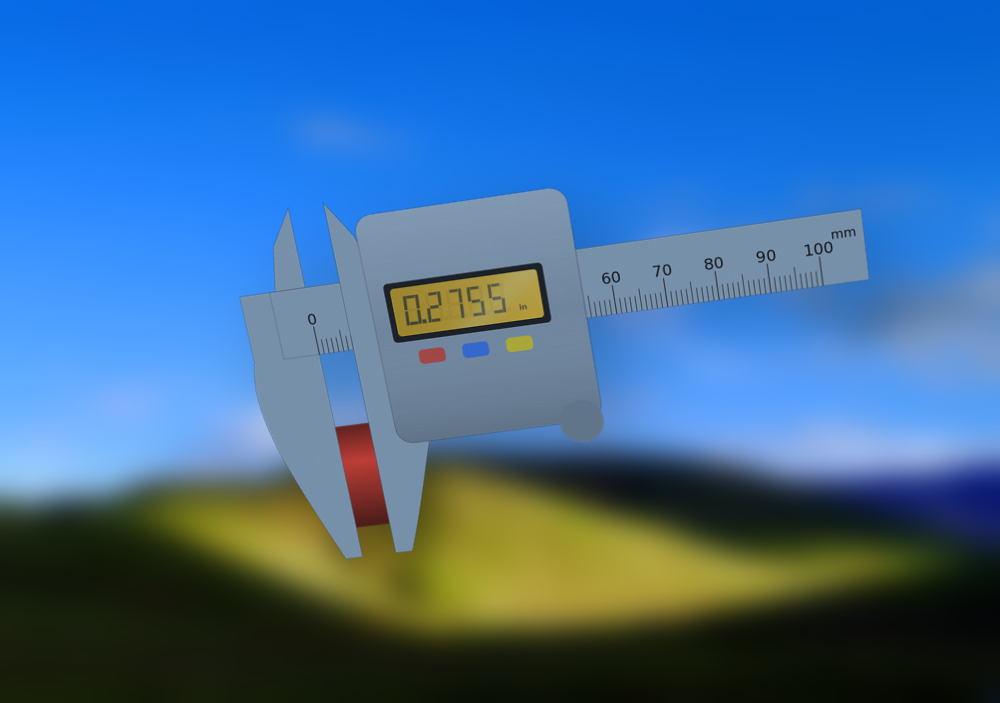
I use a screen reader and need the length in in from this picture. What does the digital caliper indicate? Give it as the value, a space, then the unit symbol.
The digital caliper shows 0.2755 in
